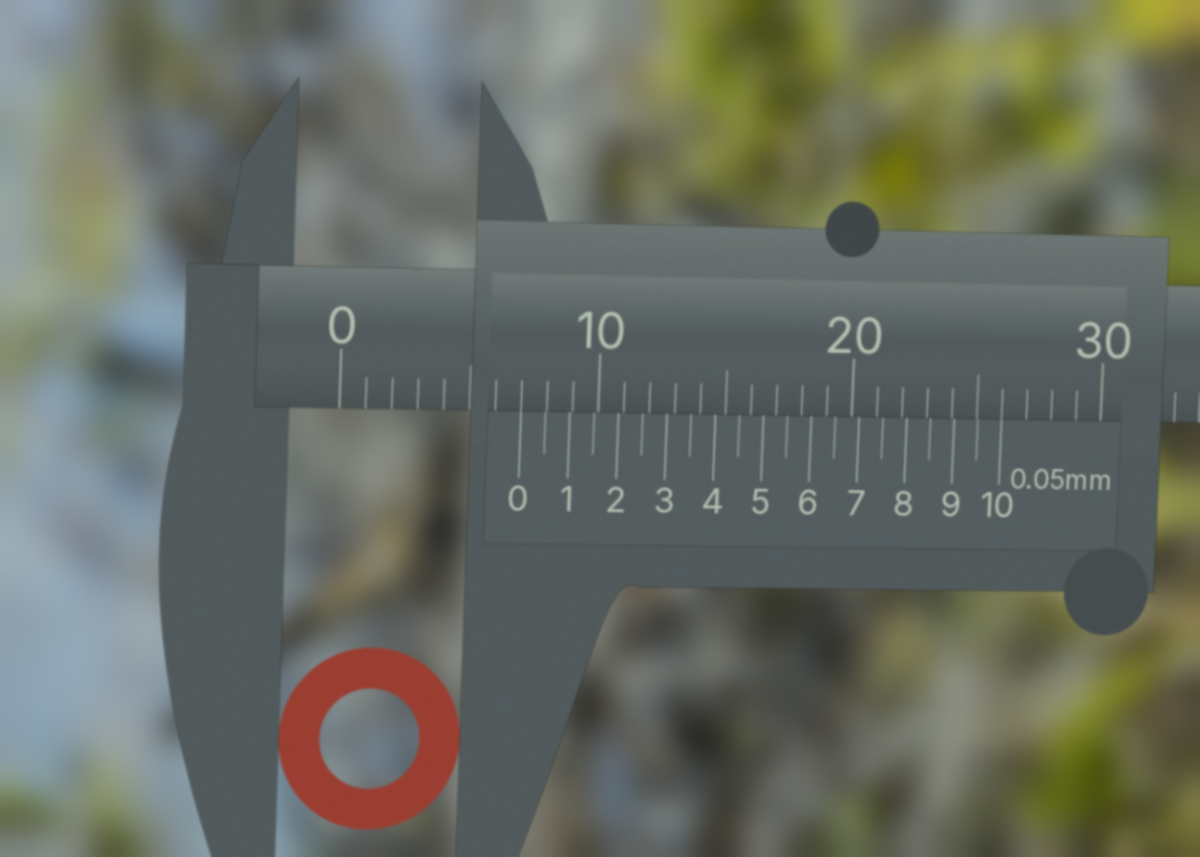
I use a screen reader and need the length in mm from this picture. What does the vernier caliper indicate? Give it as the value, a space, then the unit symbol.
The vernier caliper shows 7.0 mm
